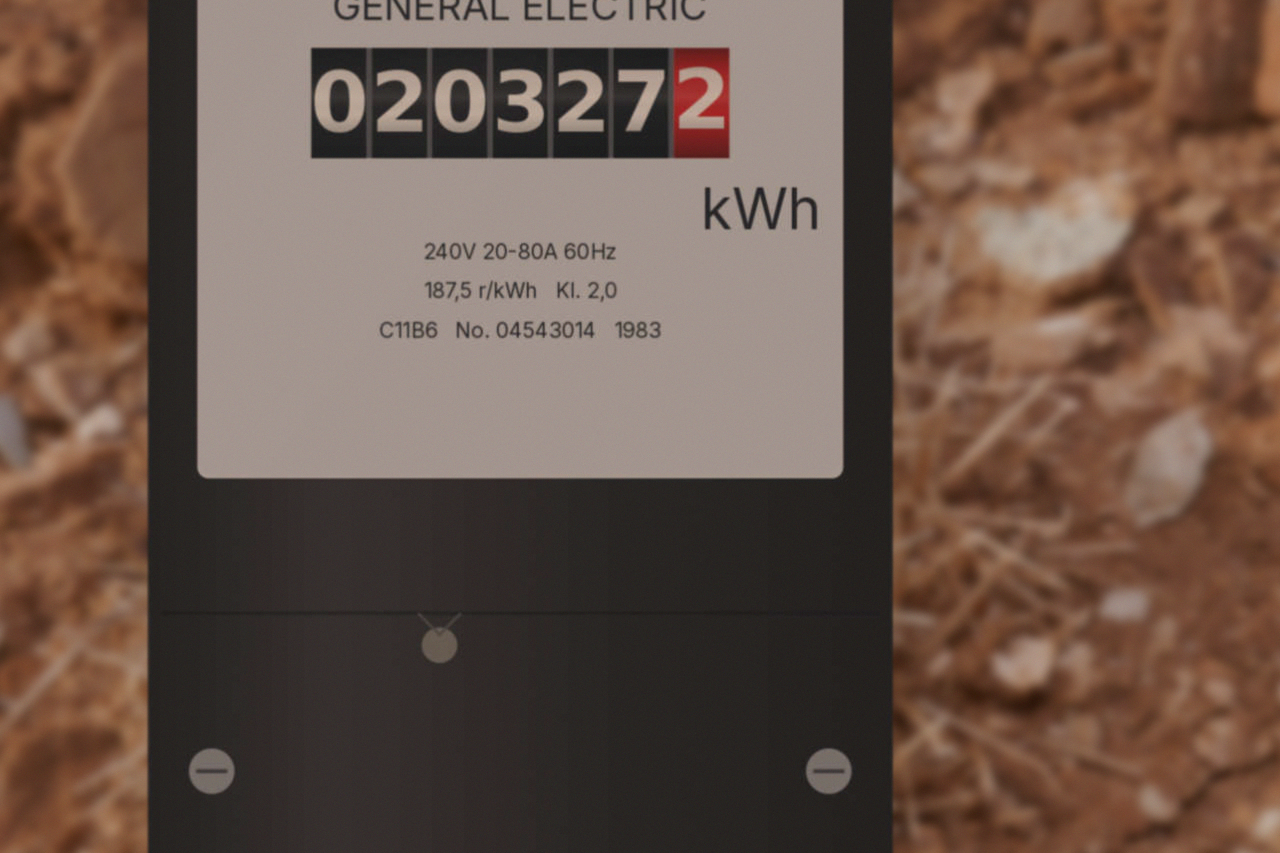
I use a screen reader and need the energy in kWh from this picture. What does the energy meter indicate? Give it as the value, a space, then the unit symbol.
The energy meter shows 20327.2 kWh
